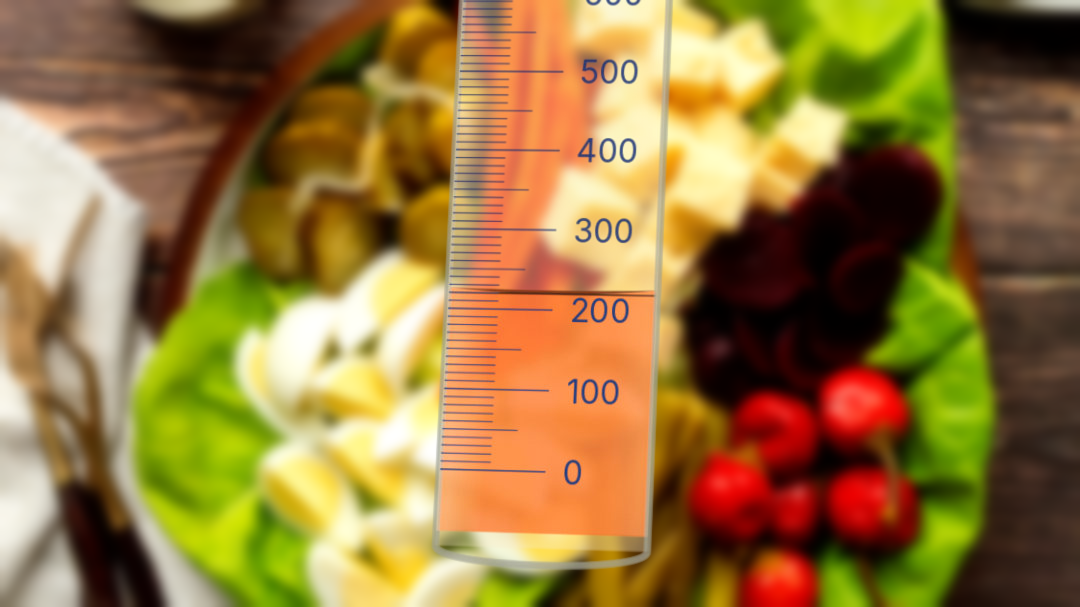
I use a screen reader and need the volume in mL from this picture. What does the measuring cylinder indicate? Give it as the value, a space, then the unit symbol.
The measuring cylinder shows 220 mL
